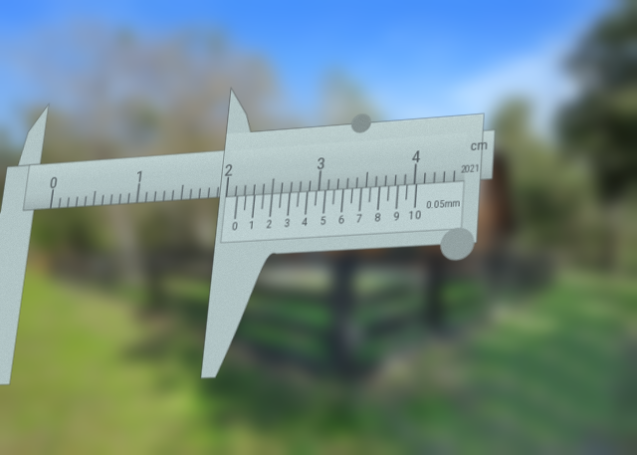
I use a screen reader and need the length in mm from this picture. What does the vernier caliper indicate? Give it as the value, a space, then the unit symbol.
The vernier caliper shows 21.2 mm
